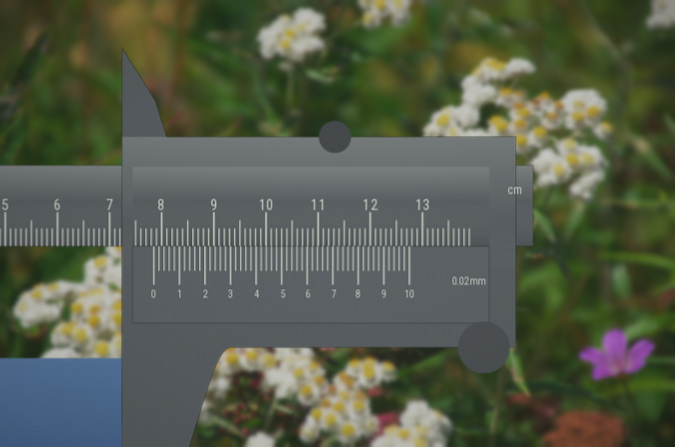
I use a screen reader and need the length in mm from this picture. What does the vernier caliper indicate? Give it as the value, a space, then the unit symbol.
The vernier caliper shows 78.5 mm
